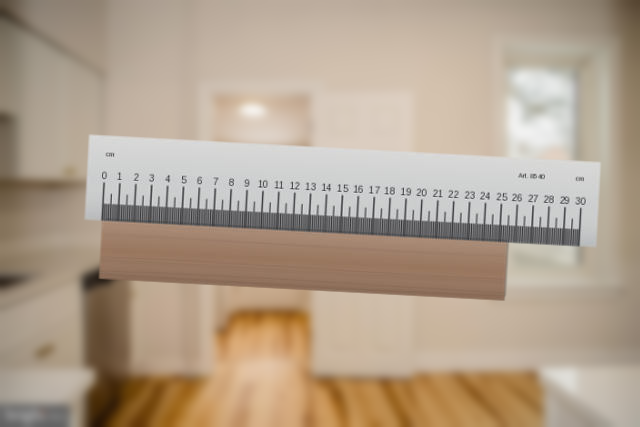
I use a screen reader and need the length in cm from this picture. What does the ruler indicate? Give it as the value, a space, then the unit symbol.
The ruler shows 25.5 cm
